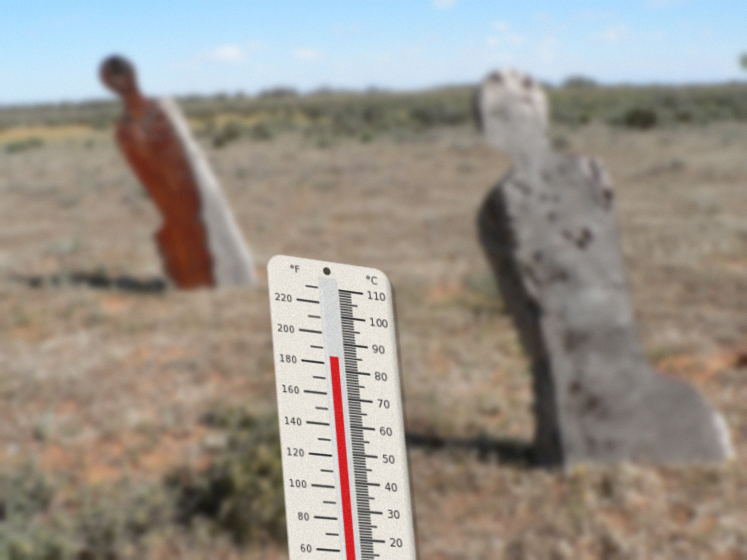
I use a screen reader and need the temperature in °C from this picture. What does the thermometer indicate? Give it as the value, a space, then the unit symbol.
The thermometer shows 85 °C
